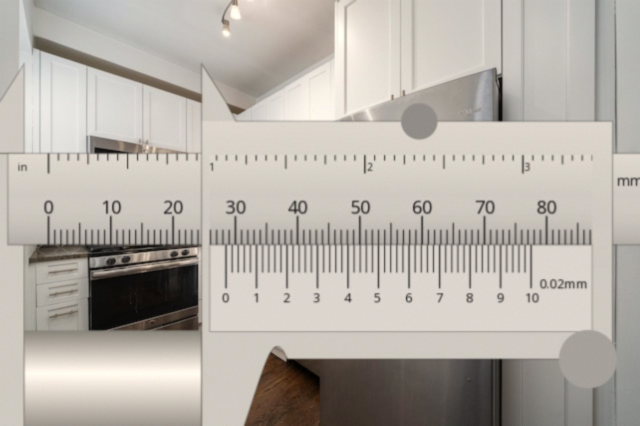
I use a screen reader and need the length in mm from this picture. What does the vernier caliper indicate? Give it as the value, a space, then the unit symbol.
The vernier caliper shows 28.5 mm
